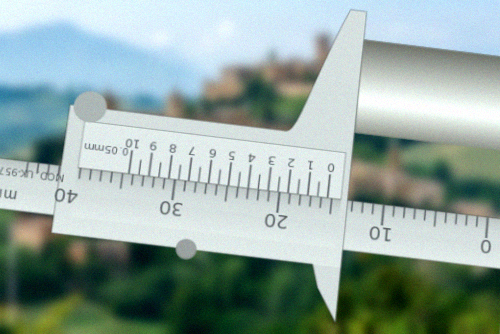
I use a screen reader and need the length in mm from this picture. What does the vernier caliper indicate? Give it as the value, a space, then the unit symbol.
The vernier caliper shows 15.4 mm
